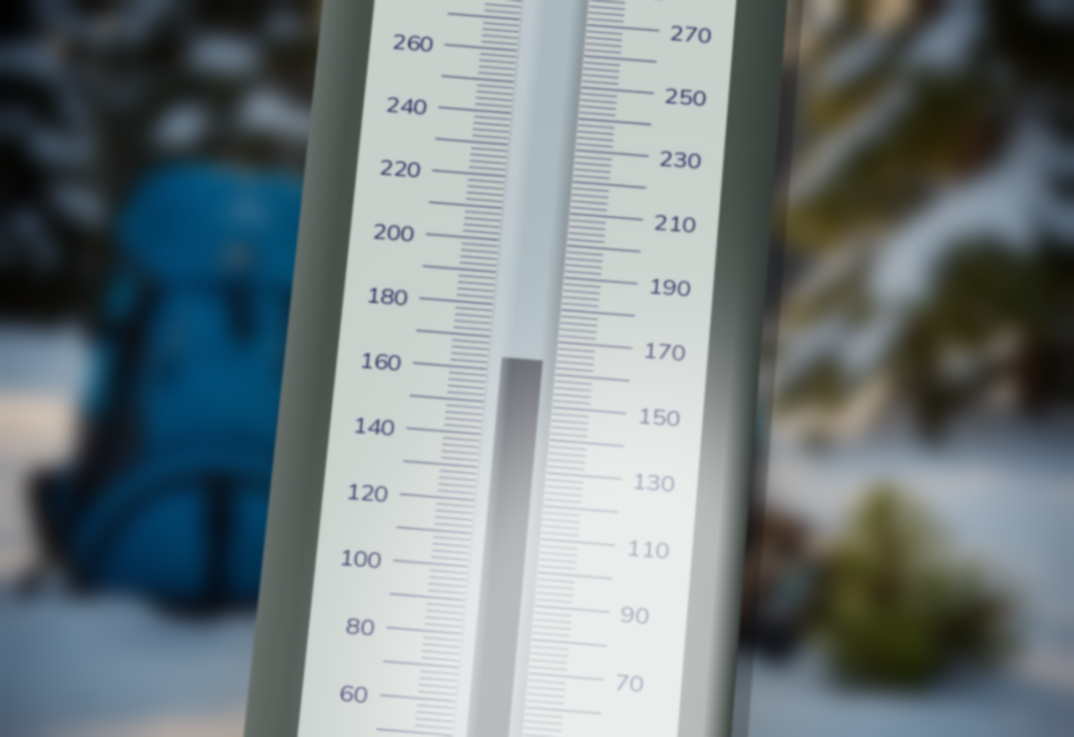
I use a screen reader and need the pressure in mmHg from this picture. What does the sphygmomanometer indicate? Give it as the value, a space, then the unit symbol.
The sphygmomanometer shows 164 mmHg
